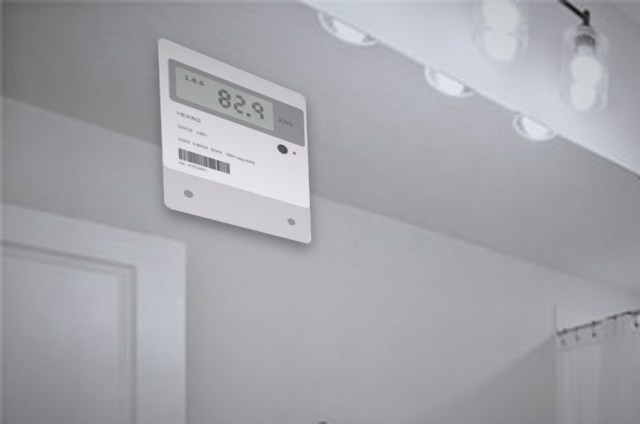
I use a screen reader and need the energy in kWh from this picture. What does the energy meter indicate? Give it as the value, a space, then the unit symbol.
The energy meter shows 82.9 kWh
